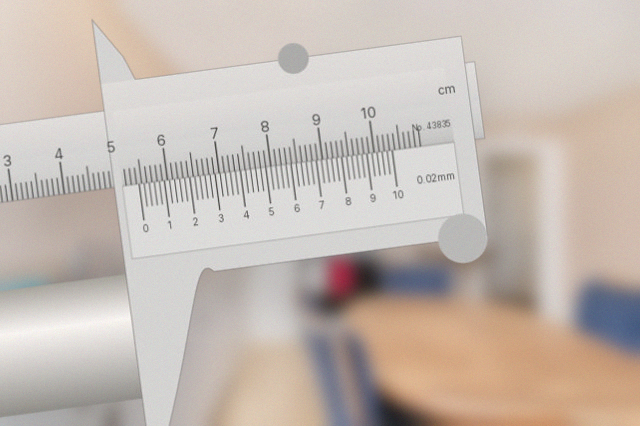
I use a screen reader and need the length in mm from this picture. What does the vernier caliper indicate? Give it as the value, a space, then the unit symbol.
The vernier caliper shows 54.5 mm
